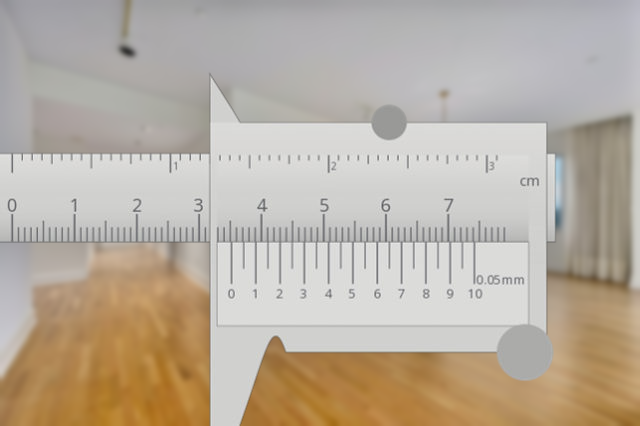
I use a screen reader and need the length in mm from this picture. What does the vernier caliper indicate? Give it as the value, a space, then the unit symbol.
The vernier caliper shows 35.2 mm
